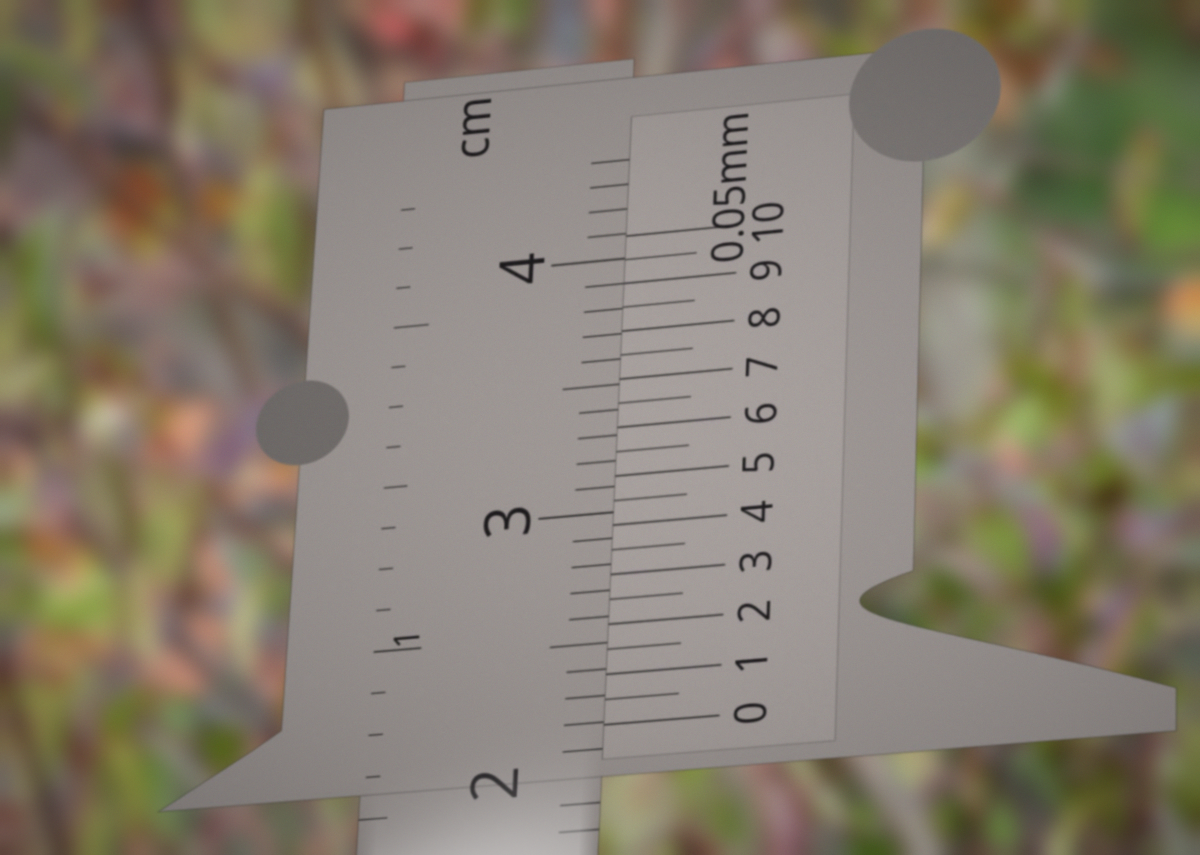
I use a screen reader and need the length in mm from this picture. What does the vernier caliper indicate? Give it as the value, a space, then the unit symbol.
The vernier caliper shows 21.9 mm
